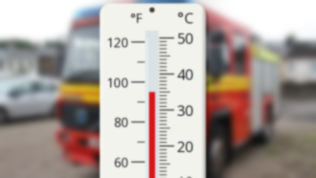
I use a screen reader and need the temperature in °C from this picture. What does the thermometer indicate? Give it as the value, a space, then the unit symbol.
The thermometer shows 35 °C
